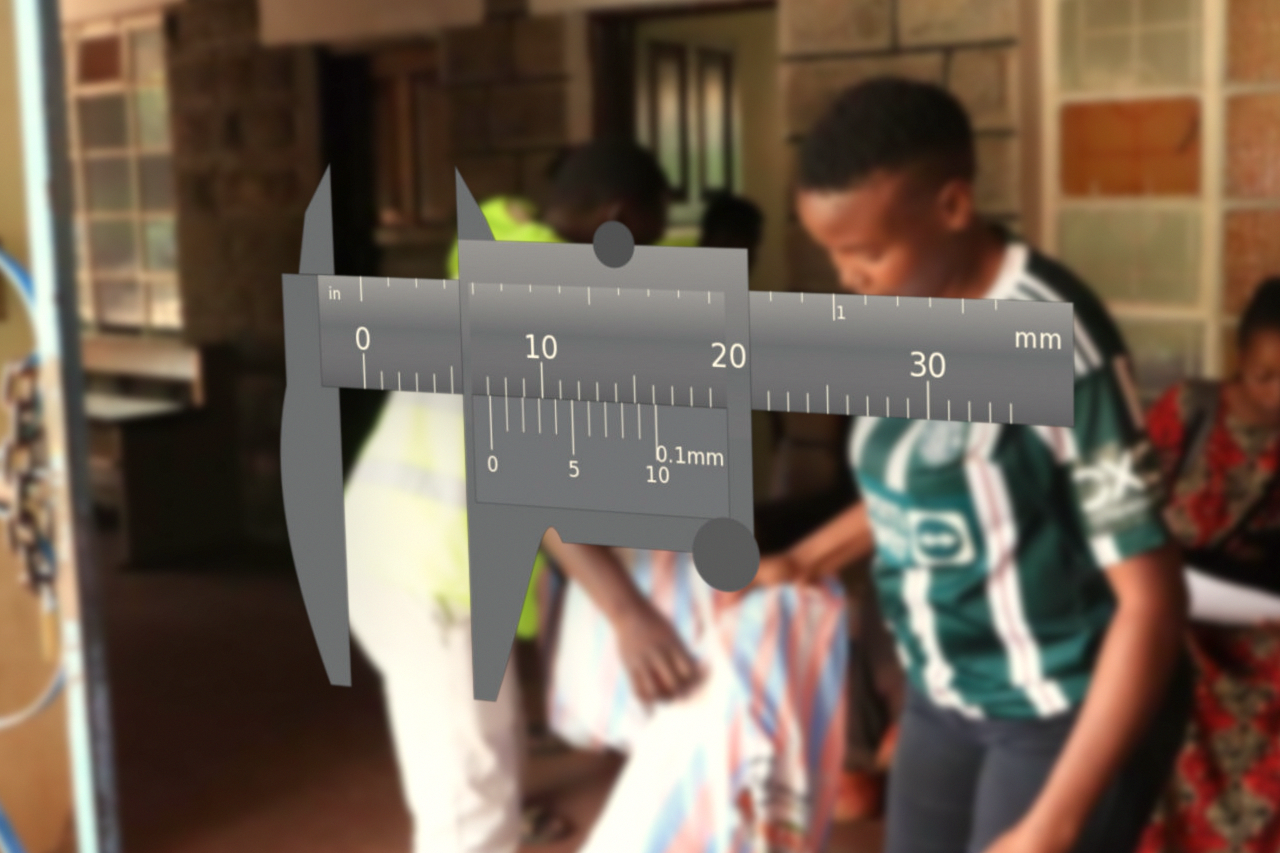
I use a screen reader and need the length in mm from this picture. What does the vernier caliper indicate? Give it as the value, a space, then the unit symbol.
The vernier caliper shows 7.1 mm
